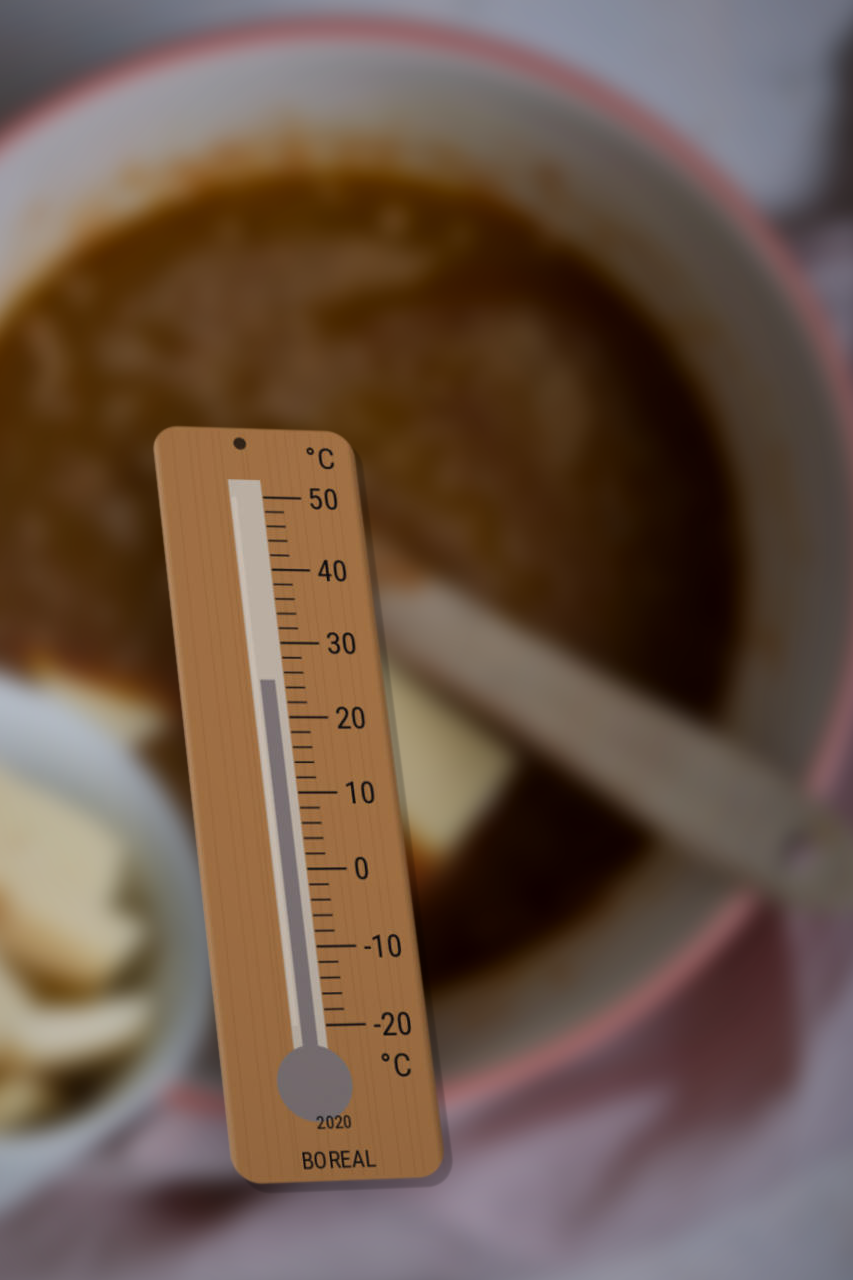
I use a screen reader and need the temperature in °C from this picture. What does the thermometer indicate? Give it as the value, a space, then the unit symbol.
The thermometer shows 25 °C
